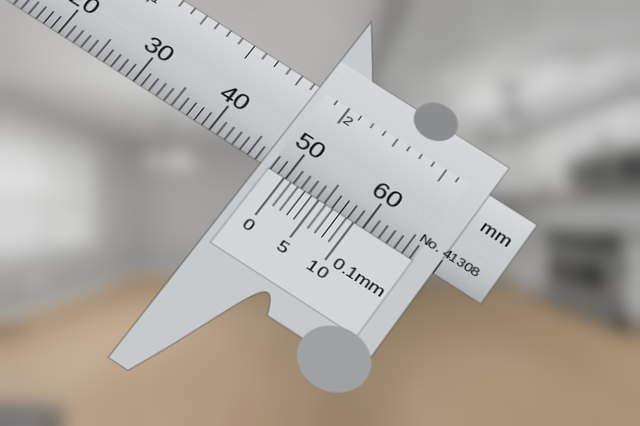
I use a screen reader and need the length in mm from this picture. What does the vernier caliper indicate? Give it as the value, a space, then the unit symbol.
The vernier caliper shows 49.8 mm
